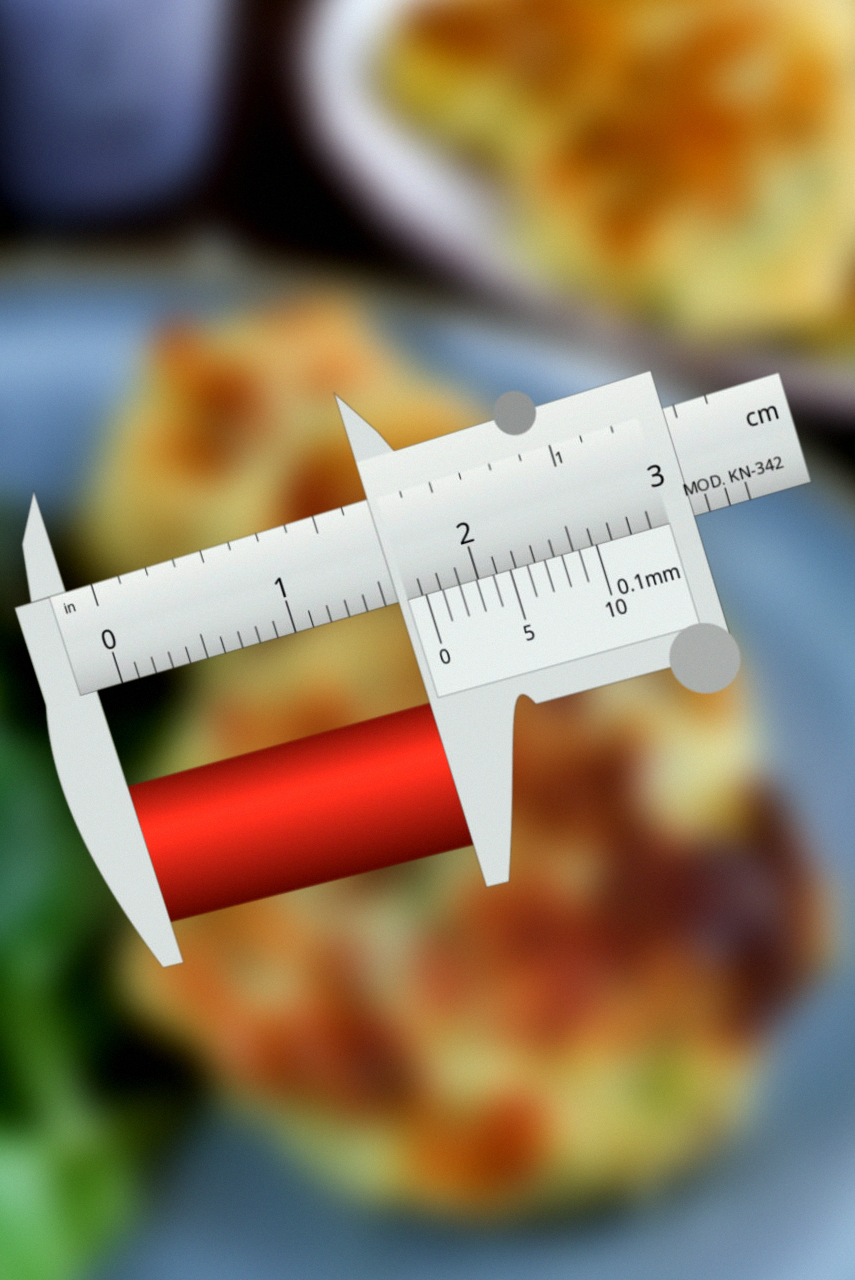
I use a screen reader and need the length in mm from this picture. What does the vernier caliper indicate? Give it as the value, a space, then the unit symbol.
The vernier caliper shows 17.2 mm
